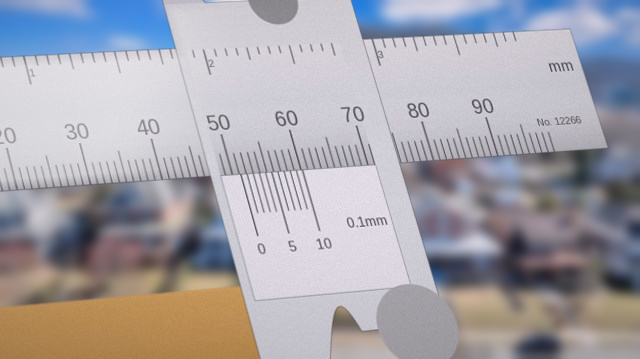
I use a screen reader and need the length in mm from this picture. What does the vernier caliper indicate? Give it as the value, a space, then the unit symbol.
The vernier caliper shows 51.2 mm
